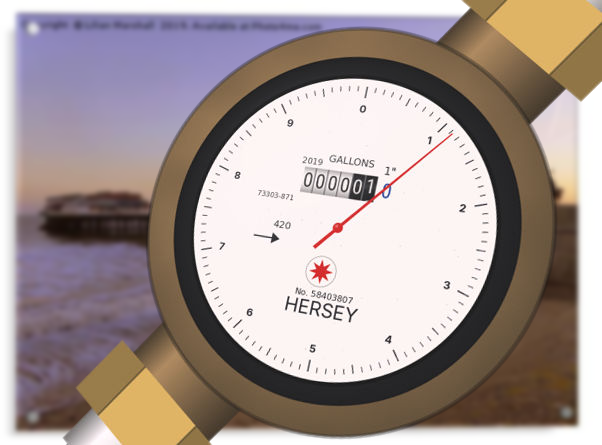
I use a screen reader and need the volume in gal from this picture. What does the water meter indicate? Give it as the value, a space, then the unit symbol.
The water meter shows 11.1 gal
